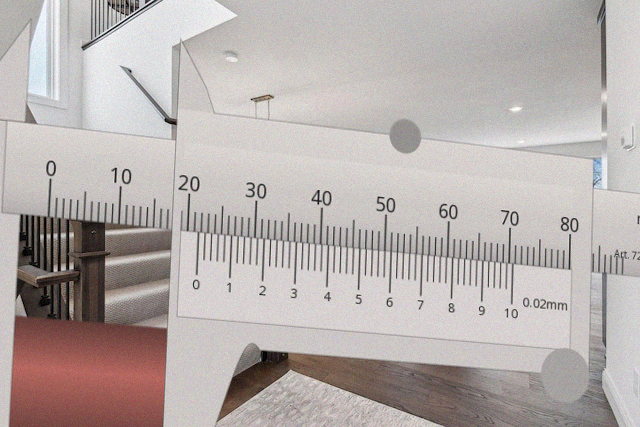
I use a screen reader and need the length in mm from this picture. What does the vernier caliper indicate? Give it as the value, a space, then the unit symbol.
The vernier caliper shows 21.6 mm
